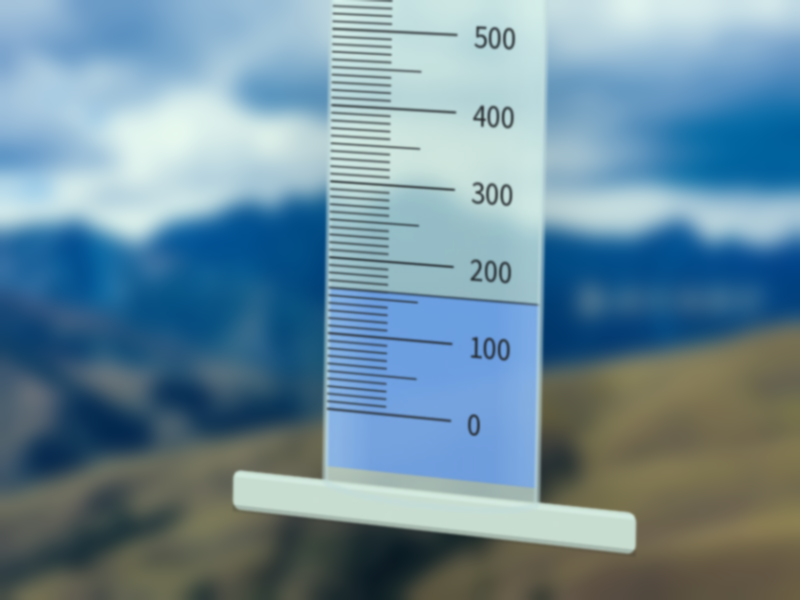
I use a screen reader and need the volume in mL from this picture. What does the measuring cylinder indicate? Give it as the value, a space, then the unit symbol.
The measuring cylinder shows 160 mL
